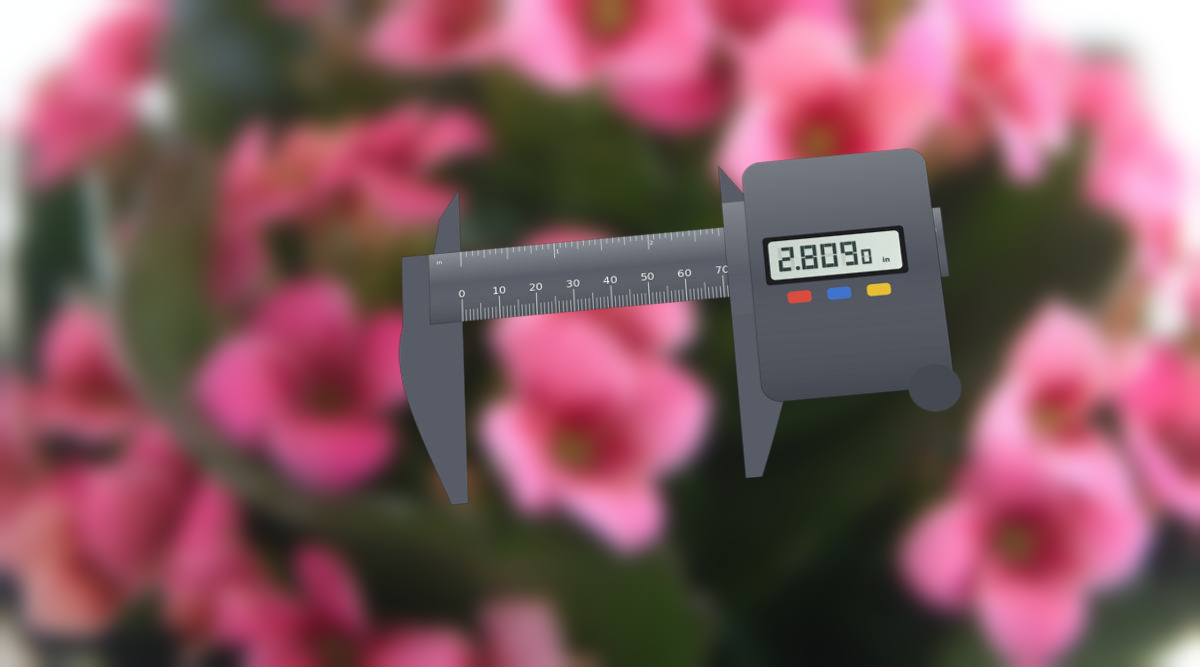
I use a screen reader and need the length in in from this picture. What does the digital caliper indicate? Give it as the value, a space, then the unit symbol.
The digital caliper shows 2.8090 in
